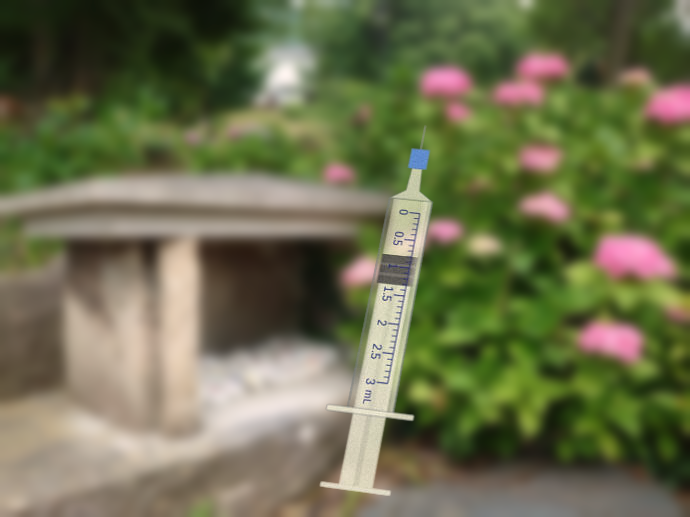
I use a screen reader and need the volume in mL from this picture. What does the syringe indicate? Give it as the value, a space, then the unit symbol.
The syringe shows 0.8 mL
